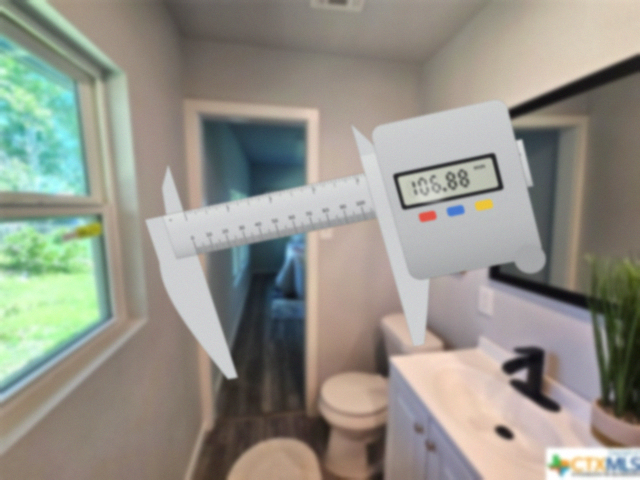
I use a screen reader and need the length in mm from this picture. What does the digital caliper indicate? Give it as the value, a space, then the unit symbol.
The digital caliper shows 106.88 mm
